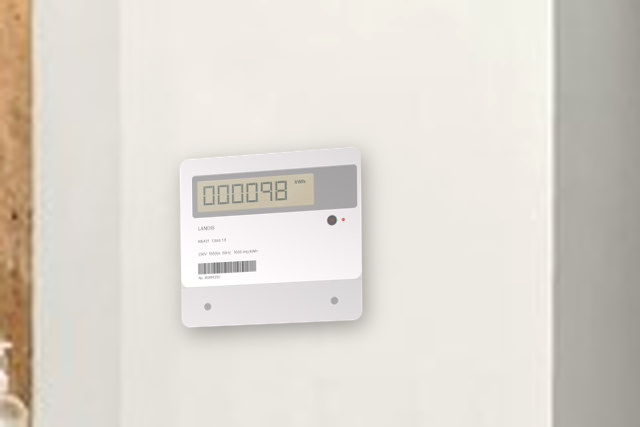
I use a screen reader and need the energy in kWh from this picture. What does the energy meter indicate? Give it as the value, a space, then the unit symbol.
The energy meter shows 98 kWh
